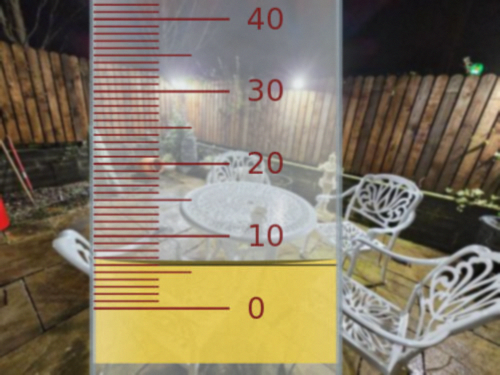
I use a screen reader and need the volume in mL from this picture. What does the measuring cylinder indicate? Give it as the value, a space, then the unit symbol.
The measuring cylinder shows 6 mL
